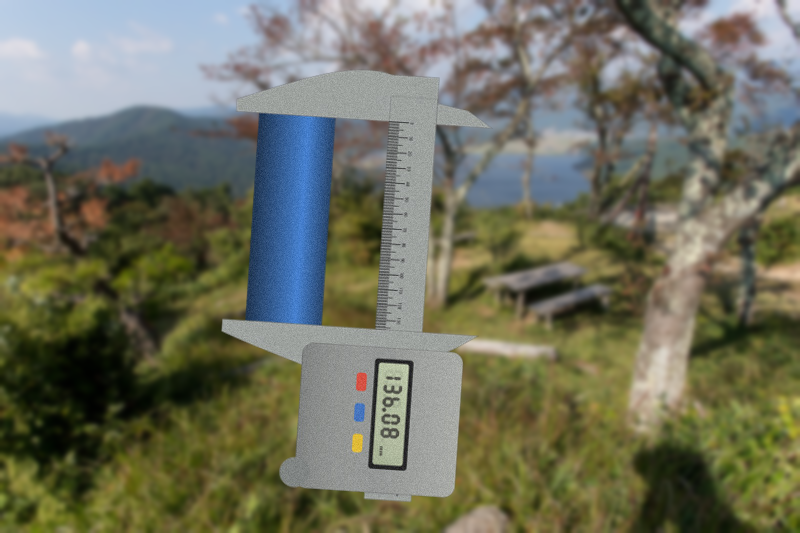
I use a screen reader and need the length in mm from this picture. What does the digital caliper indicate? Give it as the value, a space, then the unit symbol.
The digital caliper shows 136.08 mm
